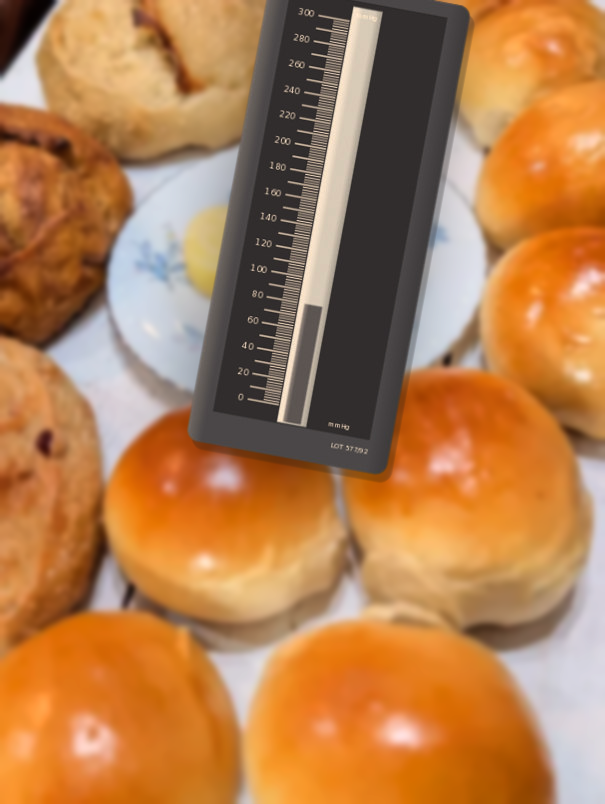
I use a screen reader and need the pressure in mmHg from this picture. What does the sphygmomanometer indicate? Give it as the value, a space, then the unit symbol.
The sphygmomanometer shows 80 mmHg
